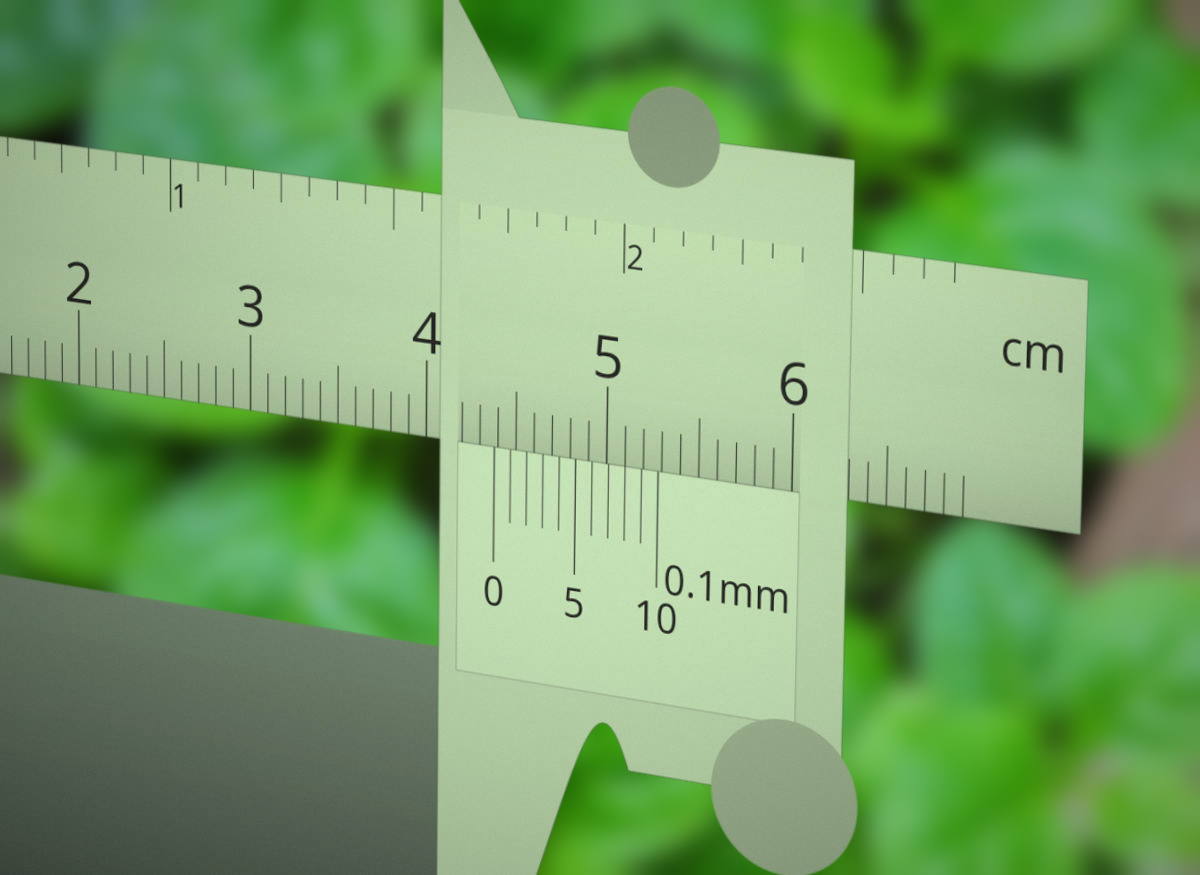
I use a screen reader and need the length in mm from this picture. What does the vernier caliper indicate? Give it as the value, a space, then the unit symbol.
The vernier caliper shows 43.8 mm
